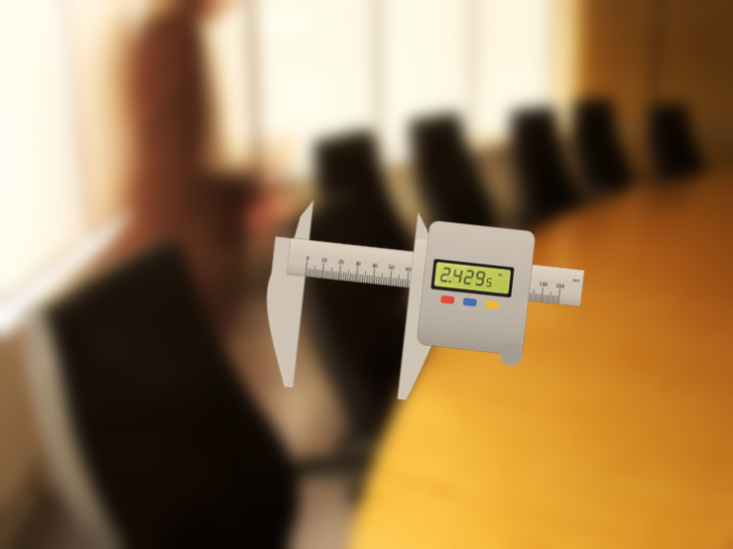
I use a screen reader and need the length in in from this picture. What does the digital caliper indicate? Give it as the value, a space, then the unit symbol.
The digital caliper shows 2.4295 in
